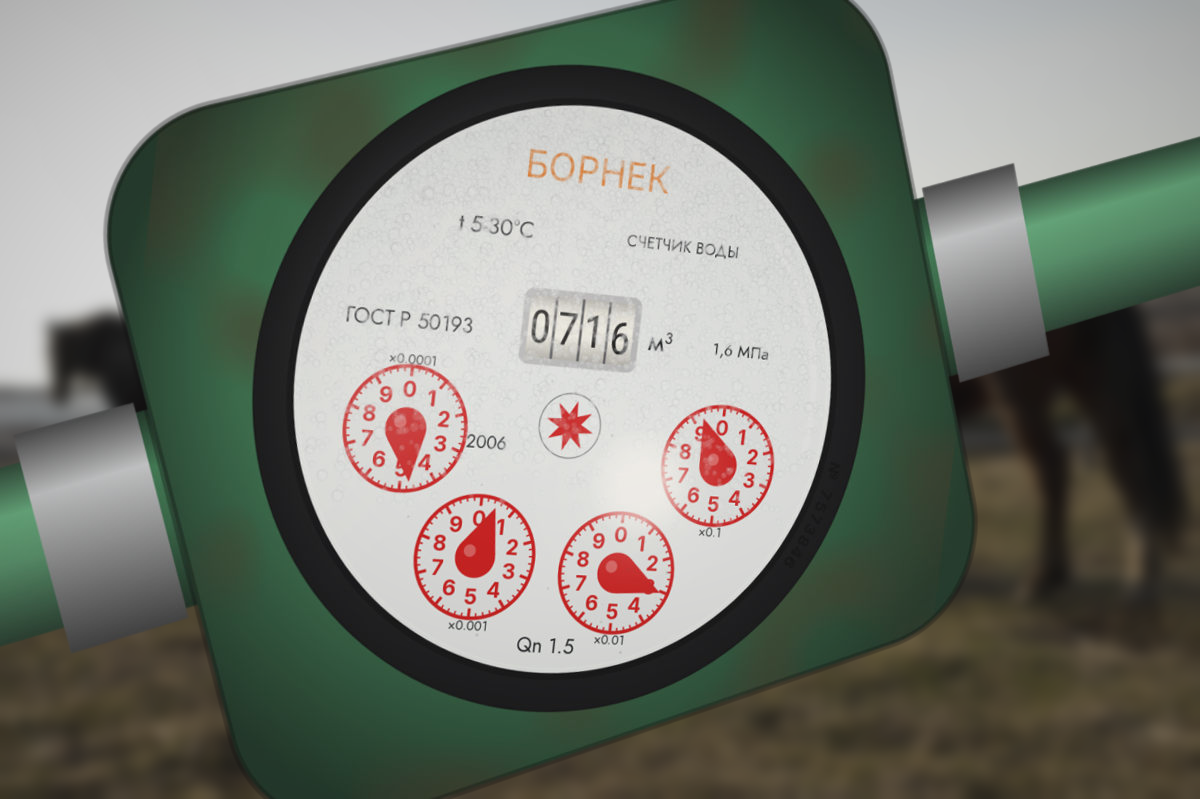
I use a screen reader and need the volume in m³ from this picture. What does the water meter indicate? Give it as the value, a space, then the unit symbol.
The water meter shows 715.9304 m³
